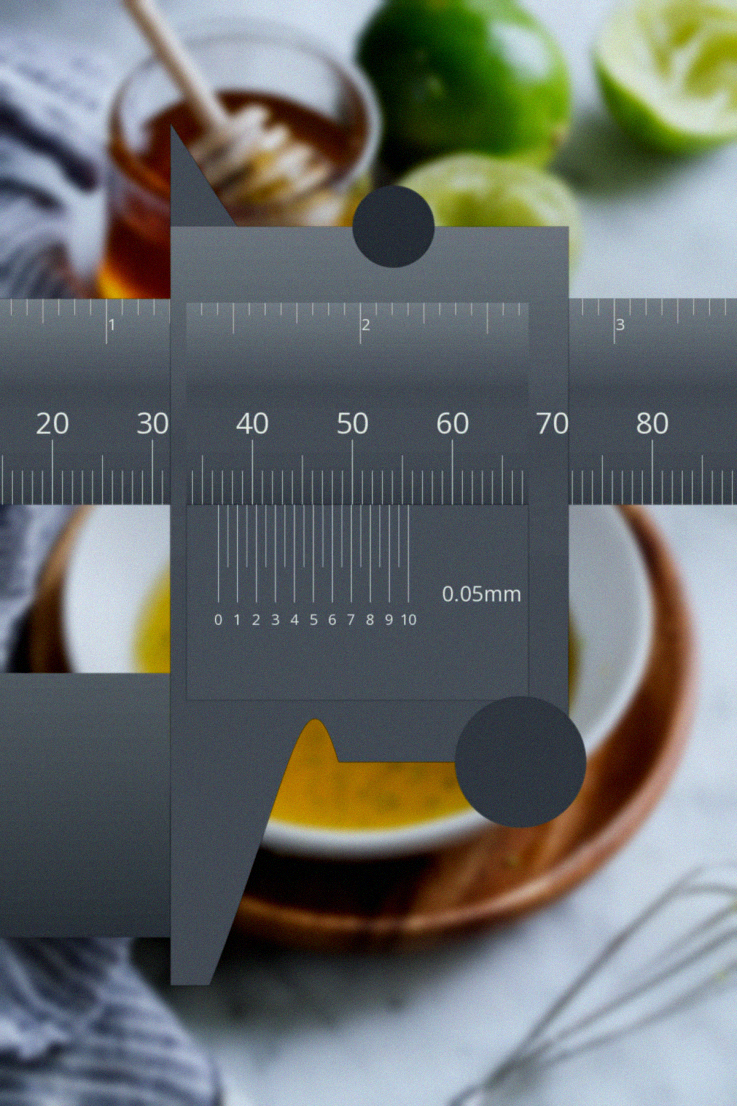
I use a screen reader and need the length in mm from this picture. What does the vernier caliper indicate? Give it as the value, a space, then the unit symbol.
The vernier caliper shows 36.6 mm
